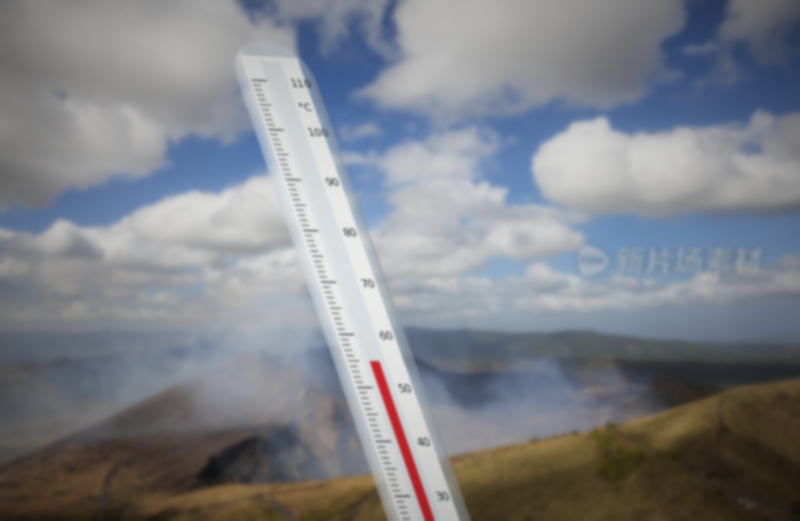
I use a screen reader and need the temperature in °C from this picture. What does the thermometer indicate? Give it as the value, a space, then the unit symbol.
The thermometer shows 55 °C
